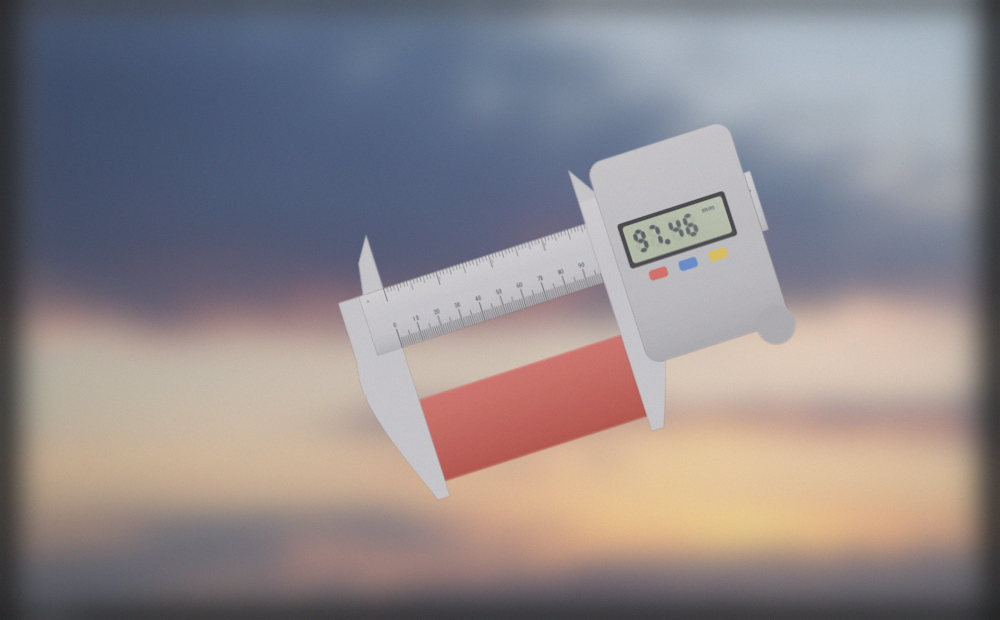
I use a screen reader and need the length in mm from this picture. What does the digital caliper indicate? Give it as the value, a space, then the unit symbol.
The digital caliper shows 97.46 mm
